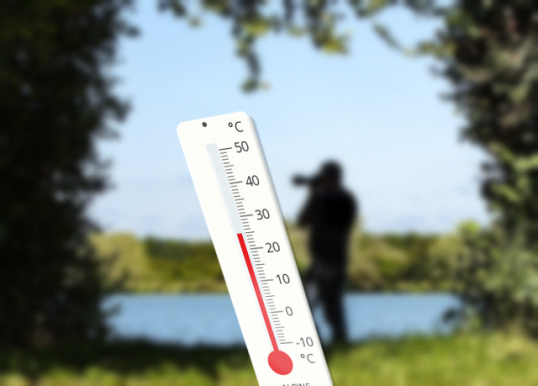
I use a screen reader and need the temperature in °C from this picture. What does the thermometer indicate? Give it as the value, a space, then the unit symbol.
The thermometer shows 25 °C
